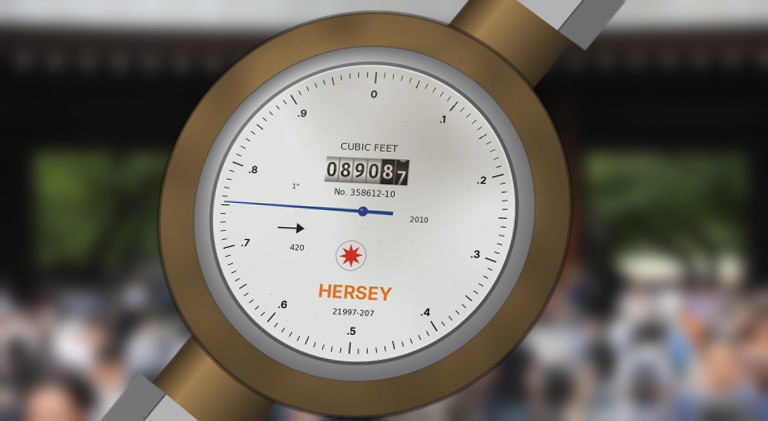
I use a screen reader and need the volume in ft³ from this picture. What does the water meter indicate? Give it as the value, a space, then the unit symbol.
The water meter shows 89086.75 ft³
